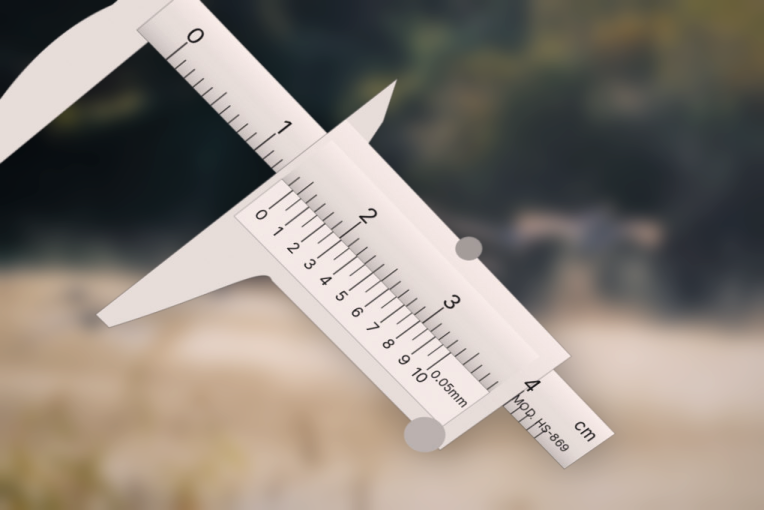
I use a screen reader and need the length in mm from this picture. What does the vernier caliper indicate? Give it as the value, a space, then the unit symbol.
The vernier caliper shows 14.5 mm
